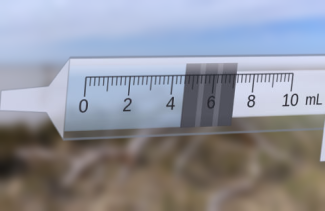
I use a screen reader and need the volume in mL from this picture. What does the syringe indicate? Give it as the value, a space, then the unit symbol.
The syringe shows 4.6 mL
